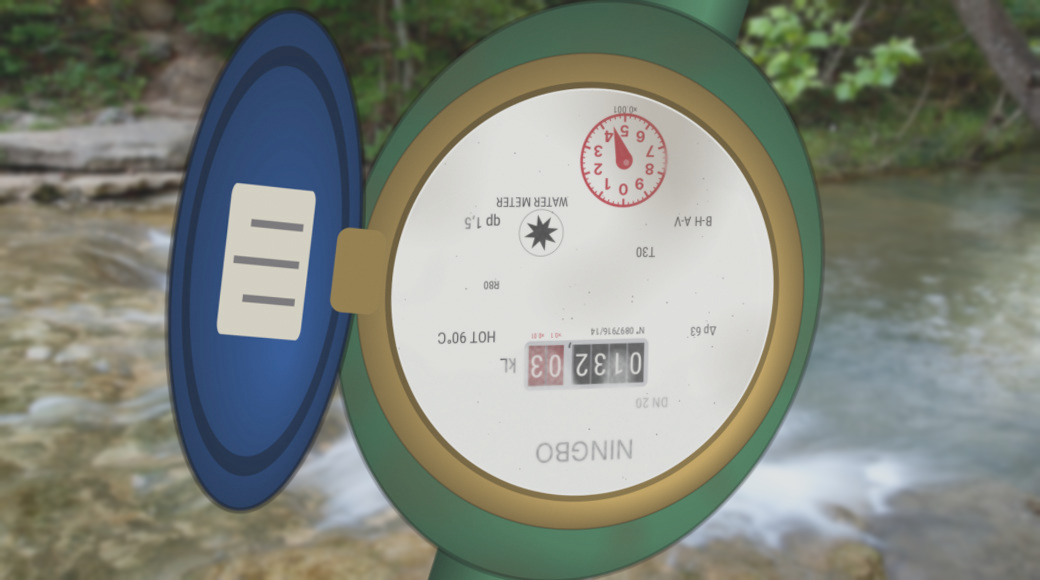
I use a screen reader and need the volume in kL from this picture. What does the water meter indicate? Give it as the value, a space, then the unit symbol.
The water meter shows 132.034 kL
